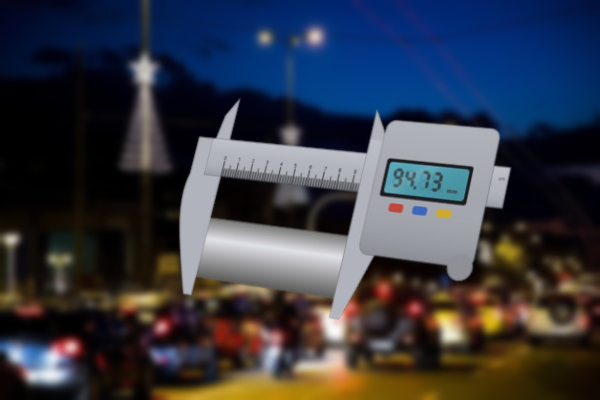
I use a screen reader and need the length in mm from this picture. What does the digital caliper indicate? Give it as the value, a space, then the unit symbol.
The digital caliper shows 94.73 mm
